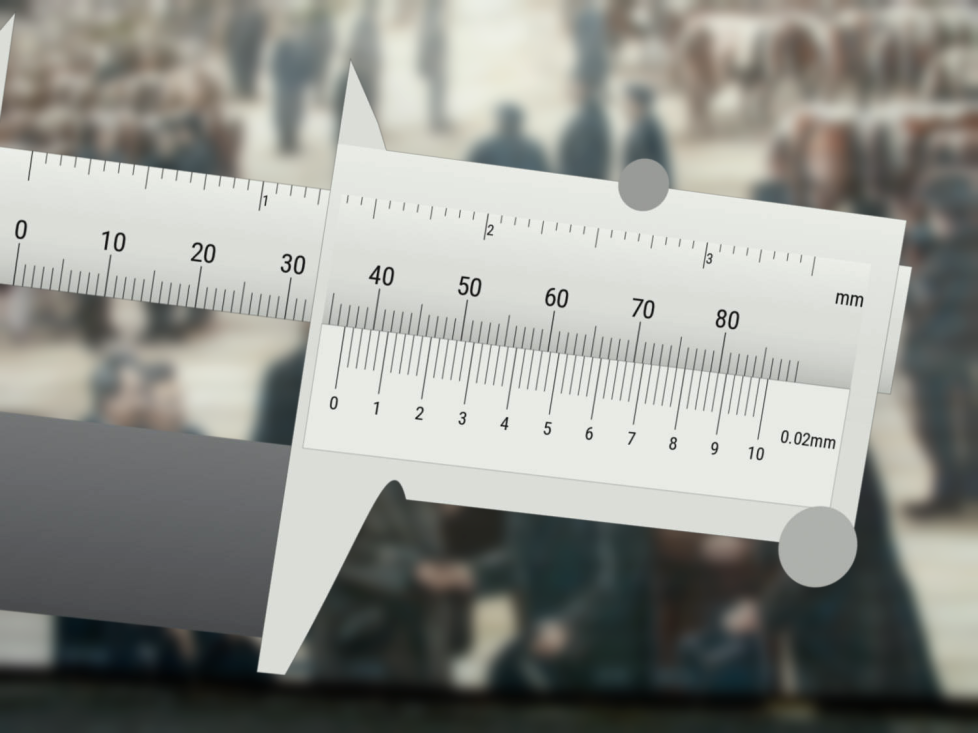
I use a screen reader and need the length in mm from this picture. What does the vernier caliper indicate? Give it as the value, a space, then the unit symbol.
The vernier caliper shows 36.8 mm
